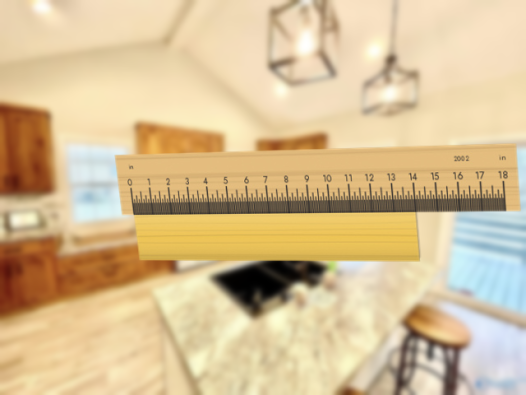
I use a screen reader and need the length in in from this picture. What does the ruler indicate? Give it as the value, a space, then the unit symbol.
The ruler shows 14 in
